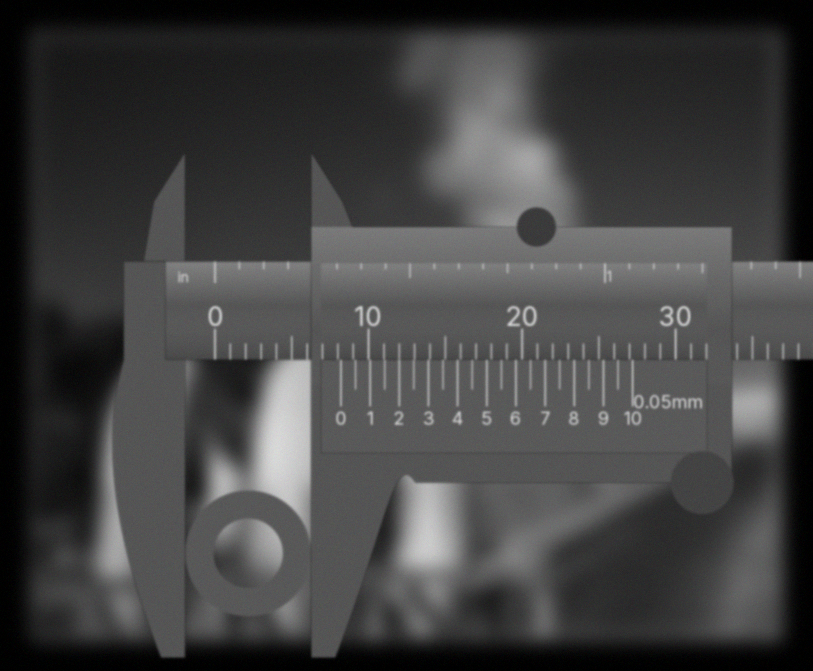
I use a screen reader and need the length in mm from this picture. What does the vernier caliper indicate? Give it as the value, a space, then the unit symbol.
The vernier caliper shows 8.2 mm
